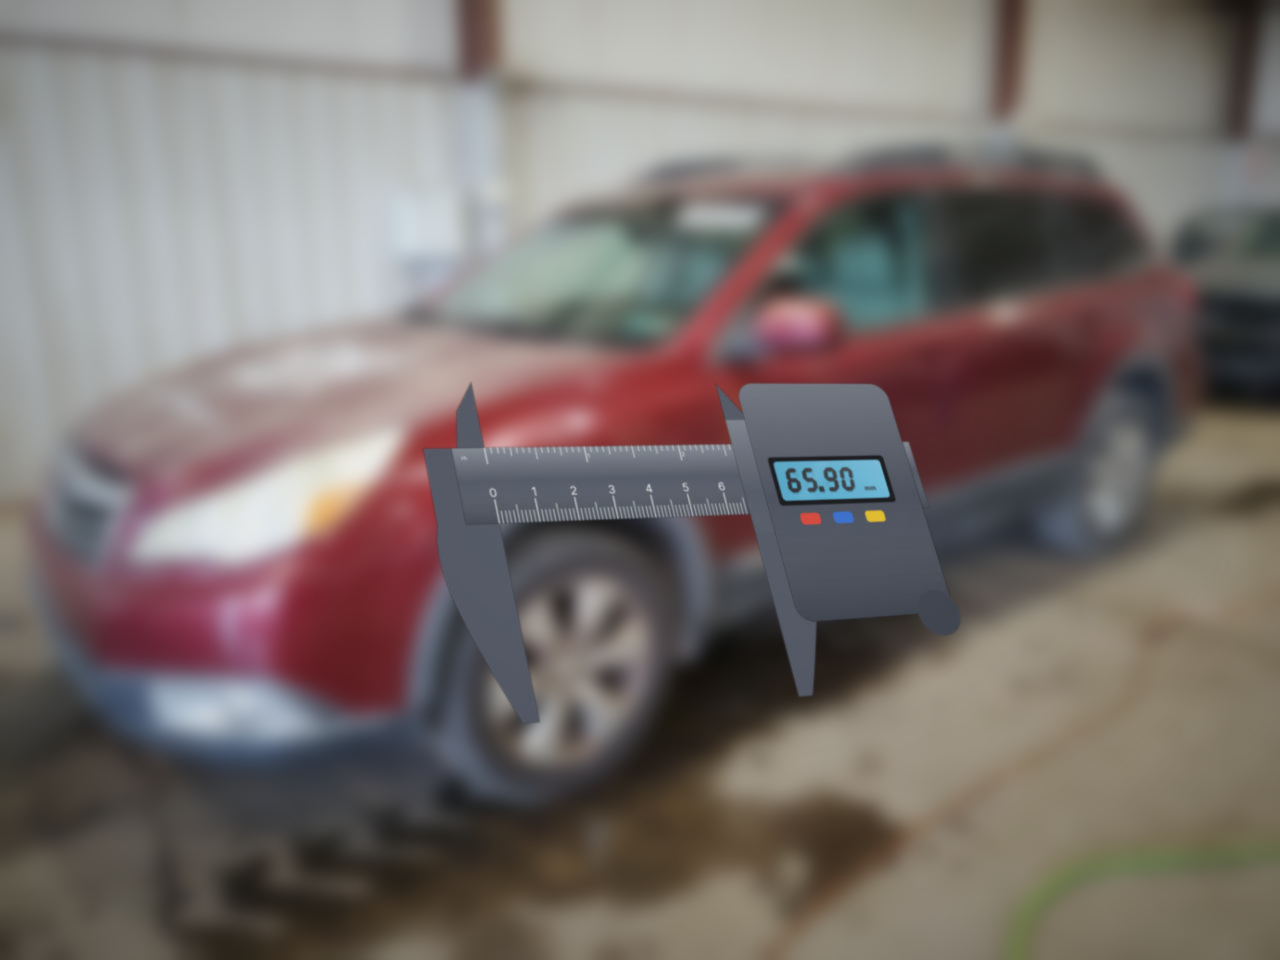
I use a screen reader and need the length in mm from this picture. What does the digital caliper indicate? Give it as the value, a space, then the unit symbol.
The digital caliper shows 65.90 mm
